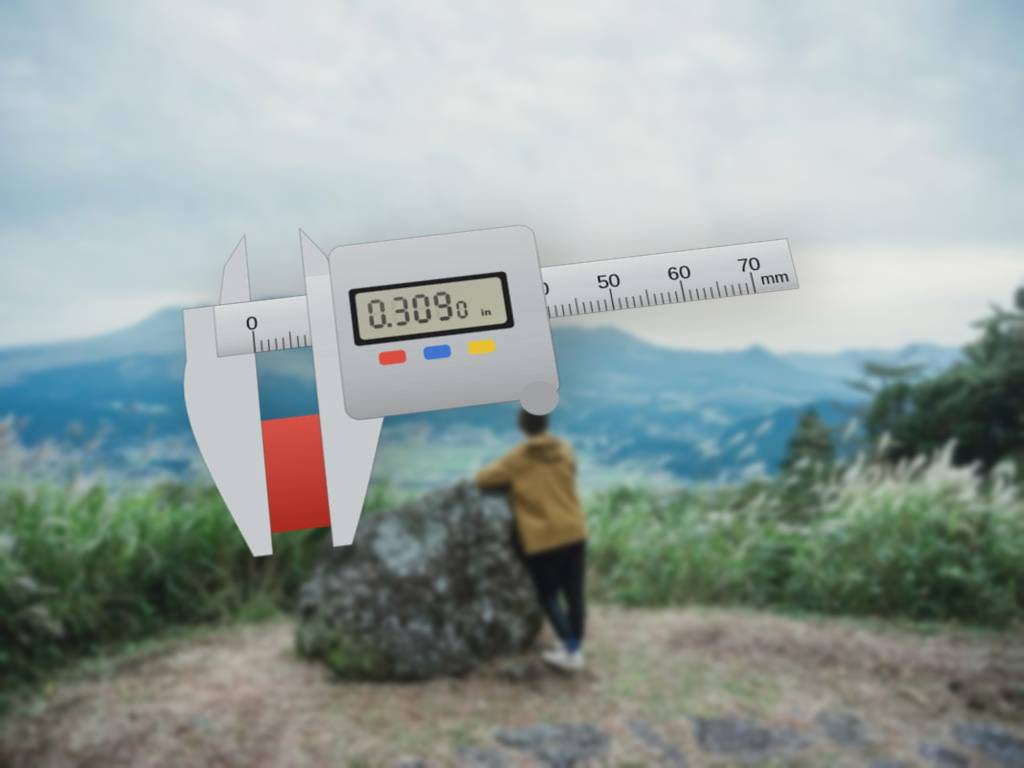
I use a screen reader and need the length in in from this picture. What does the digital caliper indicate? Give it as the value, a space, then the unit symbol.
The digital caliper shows 0.3090 in
